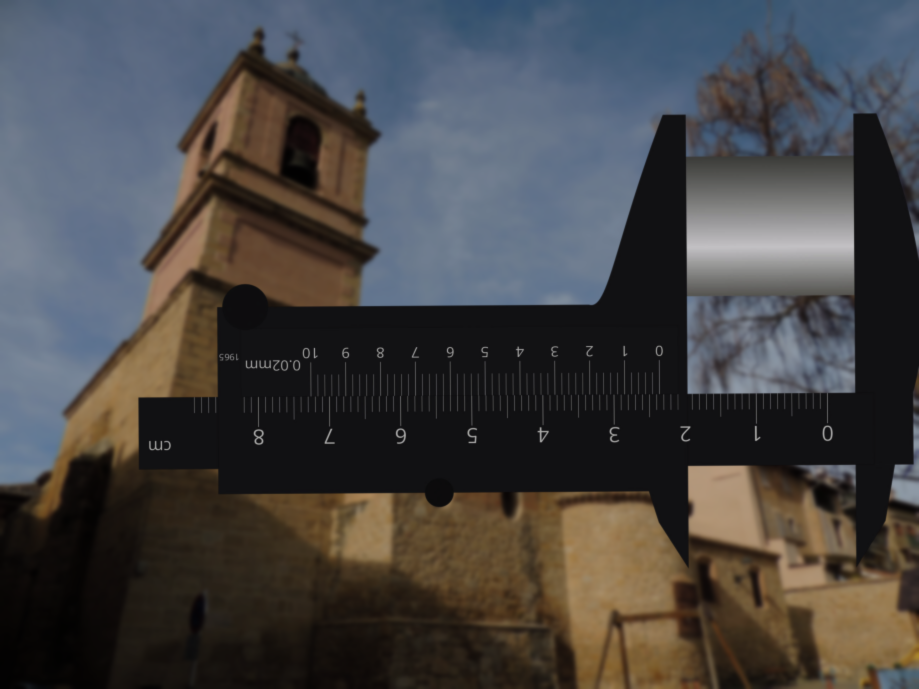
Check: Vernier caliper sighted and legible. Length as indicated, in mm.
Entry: 23.6 mm
